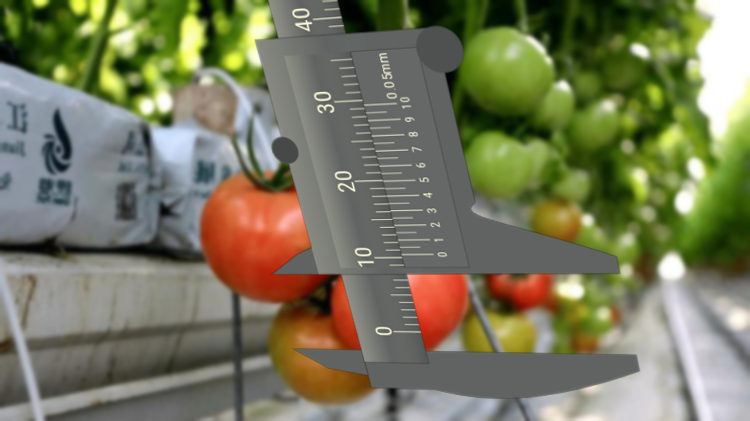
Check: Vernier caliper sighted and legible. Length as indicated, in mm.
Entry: 10.4 mm
